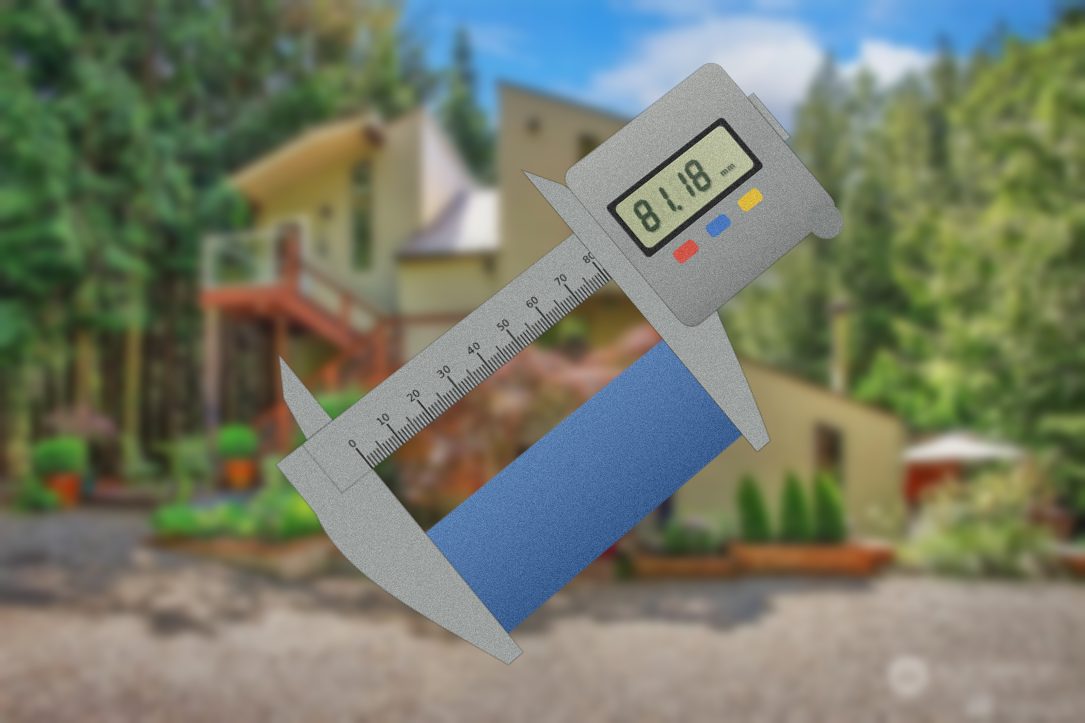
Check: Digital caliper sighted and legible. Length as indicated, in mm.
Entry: 81.18 mm
